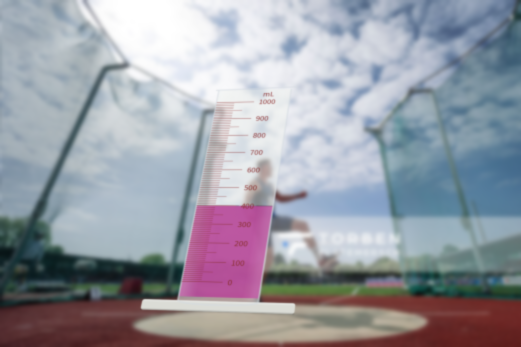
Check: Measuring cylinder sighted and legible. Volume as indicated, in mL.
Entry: 400 mL
